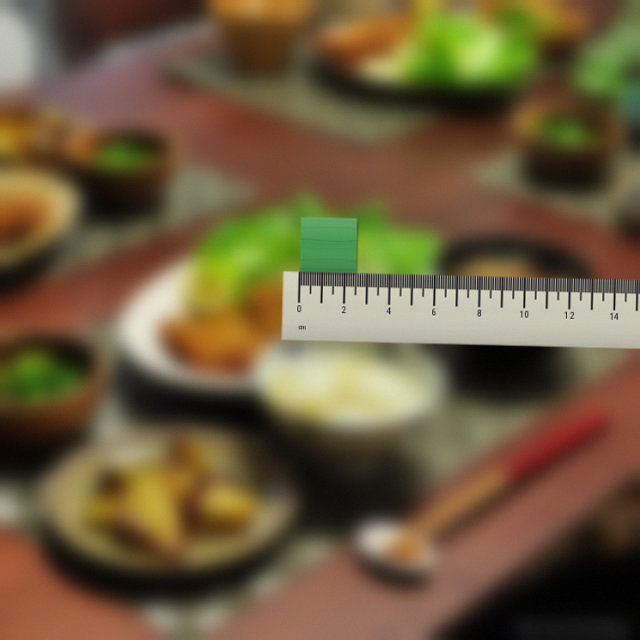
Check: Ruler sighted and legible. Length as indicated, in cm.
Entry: 2.5 cm
